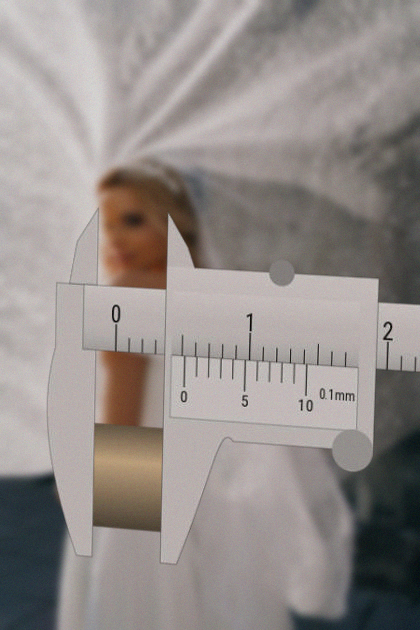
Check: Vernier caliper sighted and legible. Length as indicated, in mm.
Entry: 5.2 mm
